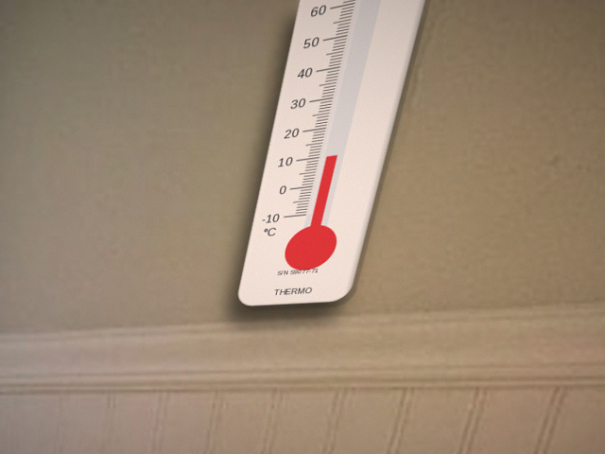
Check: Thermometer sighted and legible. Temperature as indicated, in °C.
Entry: 10 °C
